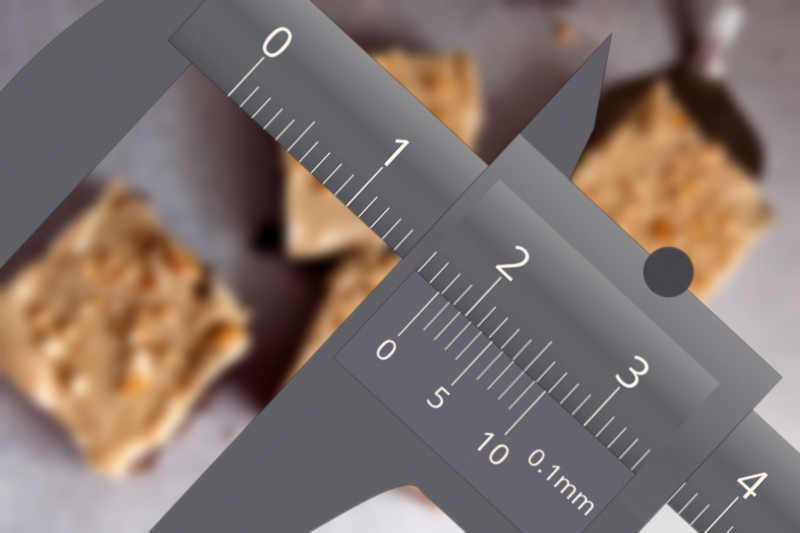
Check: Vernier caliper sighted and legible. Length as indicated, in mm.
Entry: 17.8 mm
